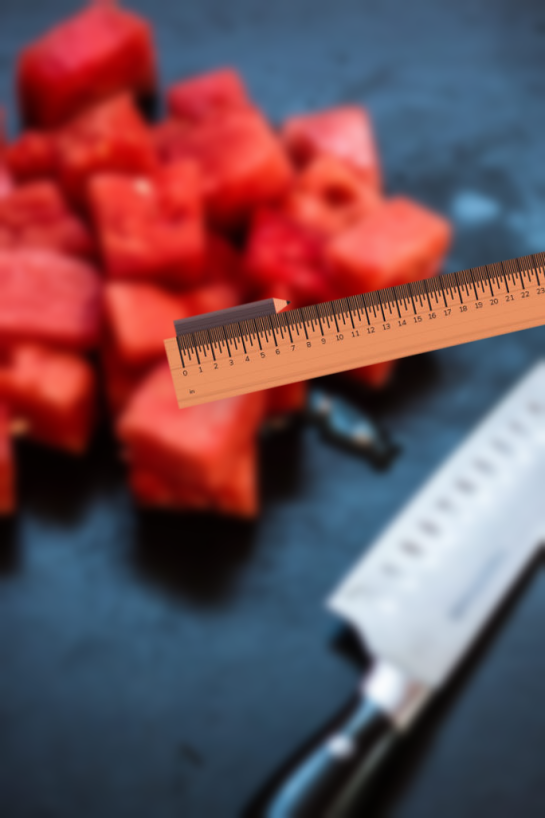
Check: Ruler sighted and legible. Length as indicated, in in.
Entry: 7.5 in
